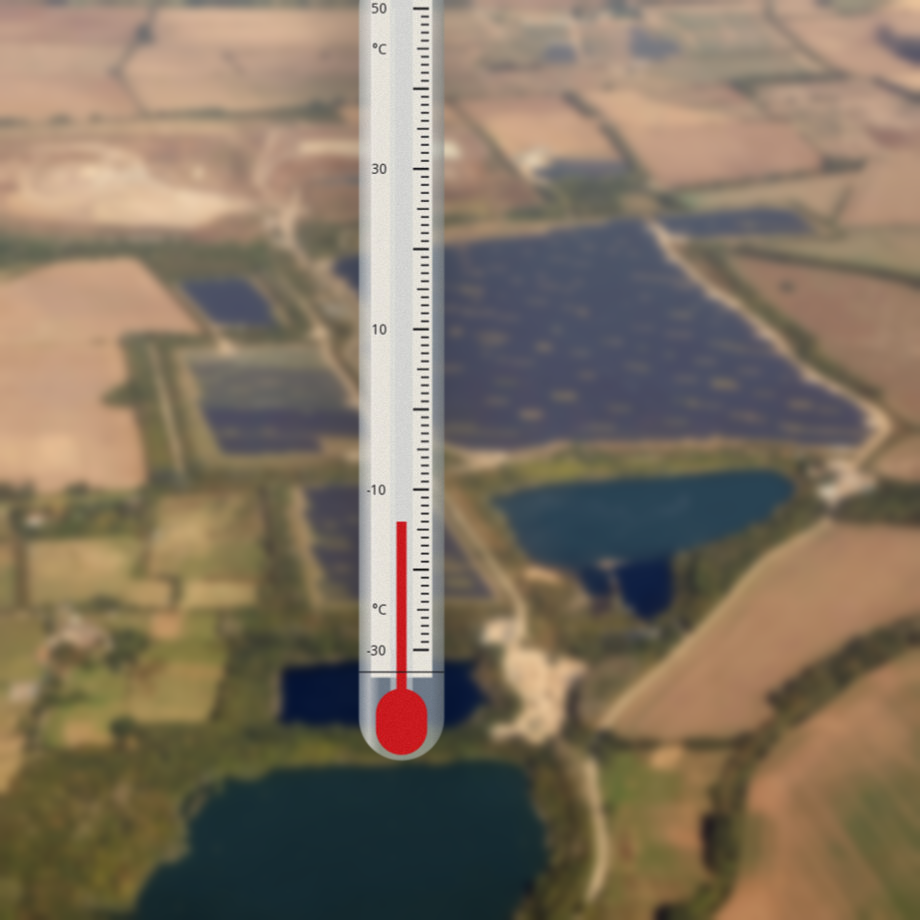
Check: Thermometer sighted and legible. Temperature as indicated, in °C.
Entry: -14 °C
